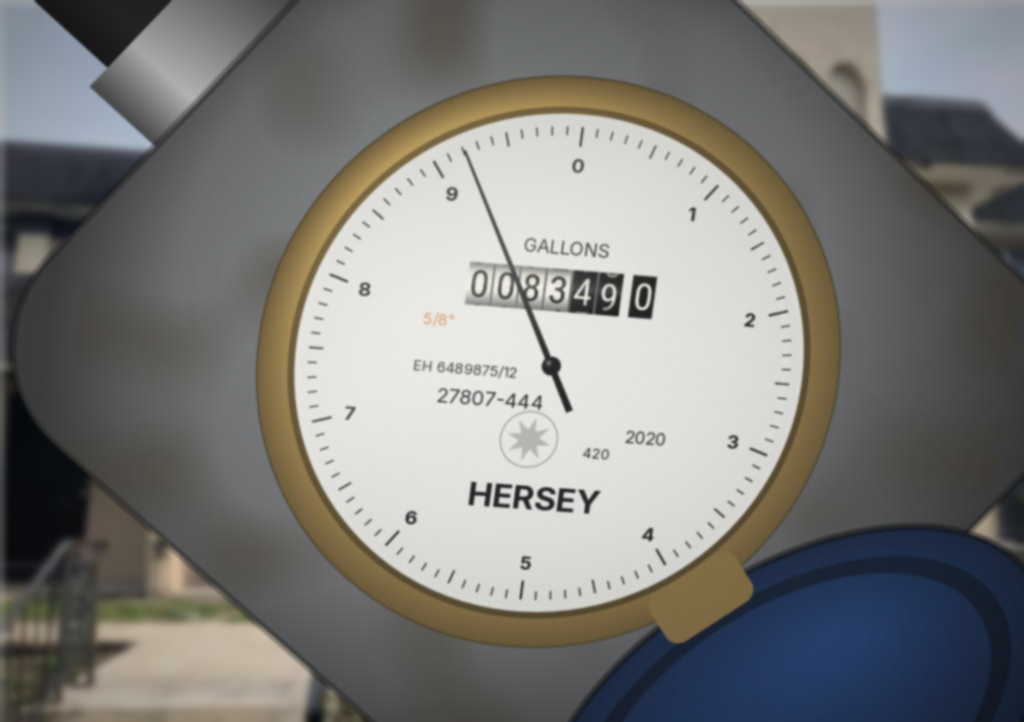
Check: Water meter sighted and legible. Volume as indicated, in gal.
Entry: 83489.2 gal
